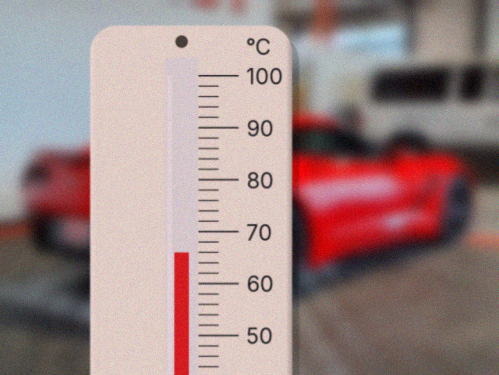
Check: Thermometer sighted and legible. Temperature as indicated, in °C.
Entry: 66 °C
